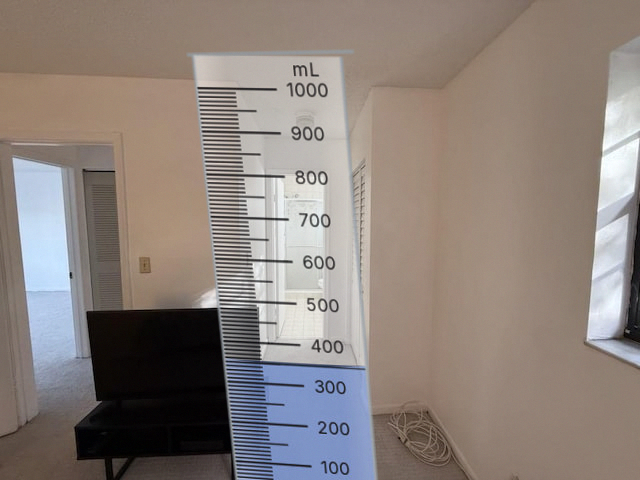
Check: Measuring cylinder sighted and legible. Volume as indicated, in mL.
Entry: 350 mL
